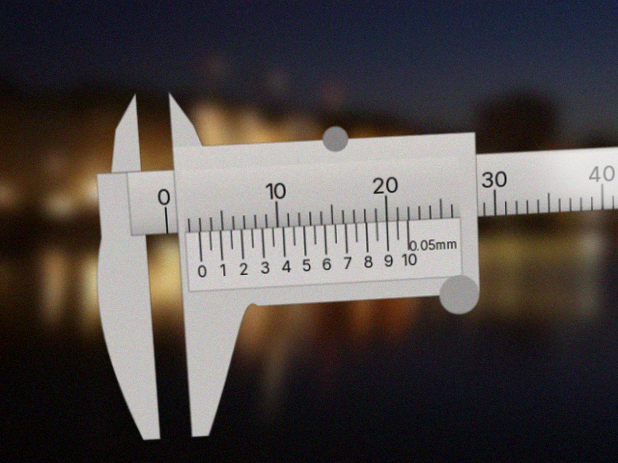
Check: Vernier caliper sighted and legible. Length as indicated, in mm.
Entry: 2.9 mm
